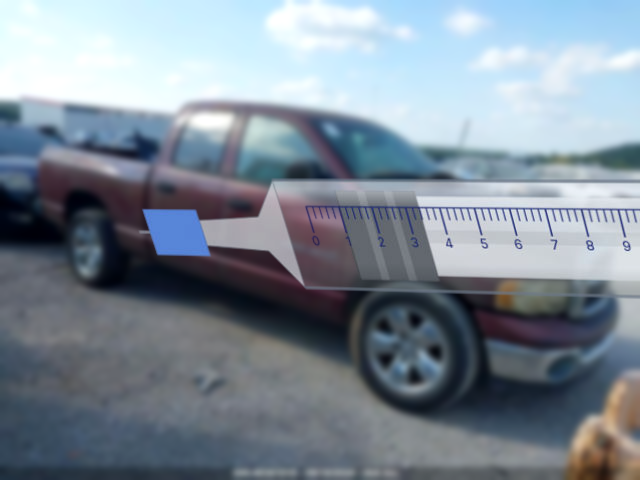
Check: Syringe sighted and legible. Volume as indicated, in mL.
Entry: 1 mL
